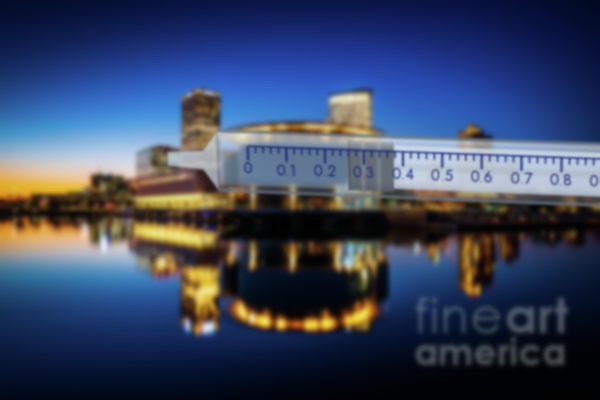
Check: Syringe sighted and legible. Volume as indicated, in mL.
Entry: 0.26 mL
